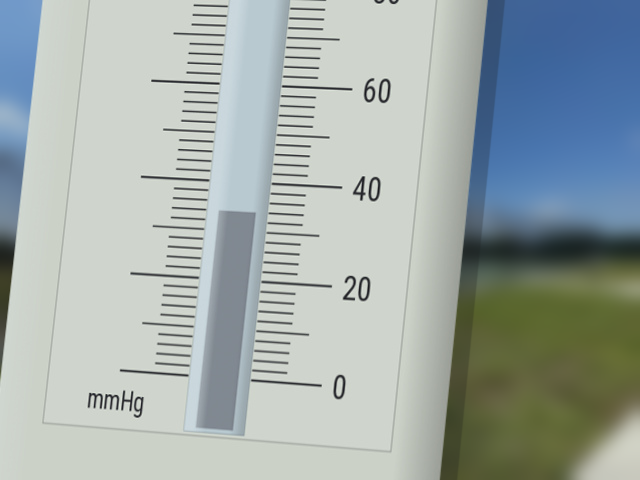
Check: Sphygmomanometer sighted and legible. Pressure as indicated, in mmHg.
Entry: 34 mmHg
